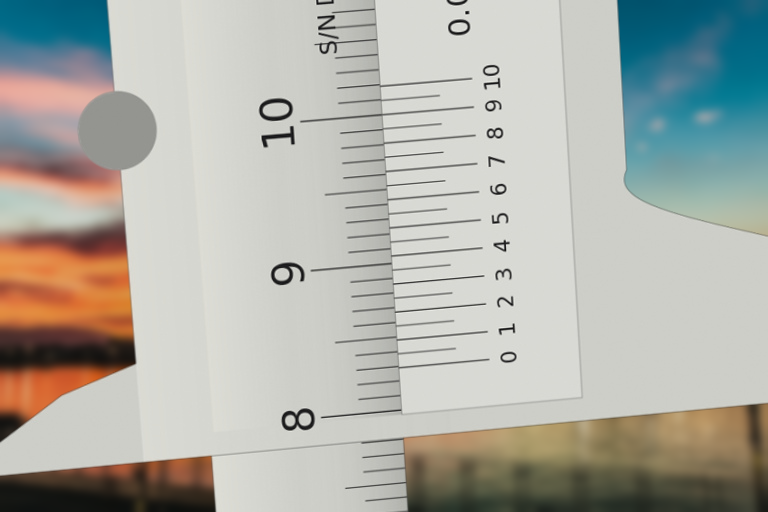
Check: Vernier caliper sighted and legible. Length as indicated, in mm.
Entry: 82.9 mm
